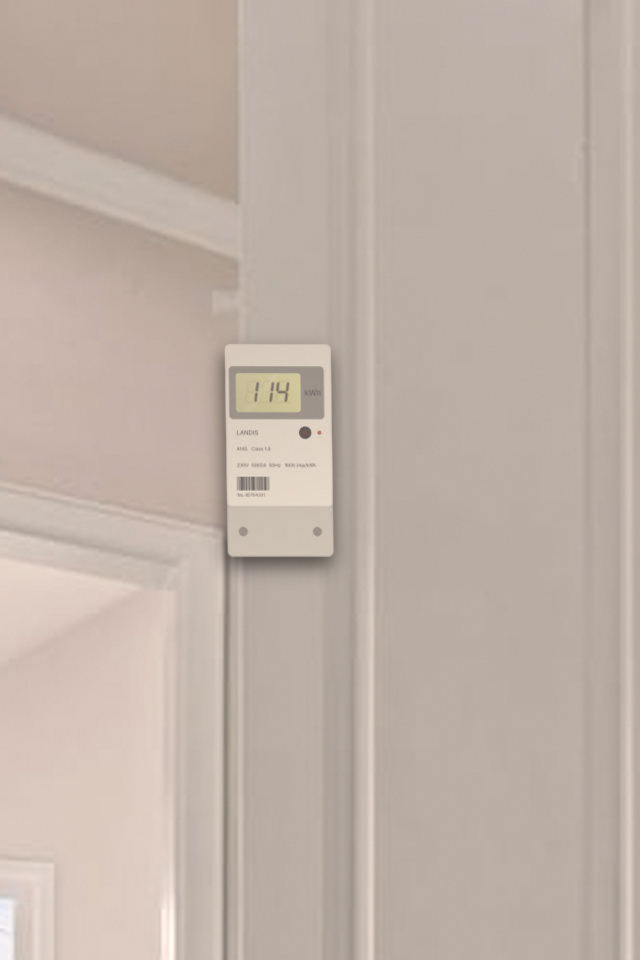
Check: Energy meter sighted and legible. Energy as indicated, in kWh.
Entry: 114 kWh
